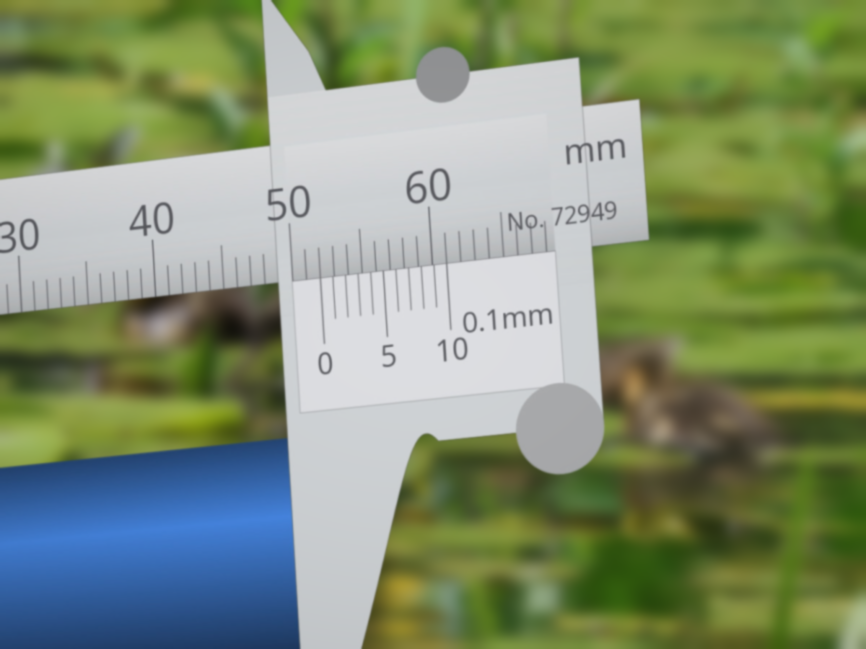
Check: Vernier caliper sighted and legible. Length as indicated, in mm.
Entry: 52.0 mm
